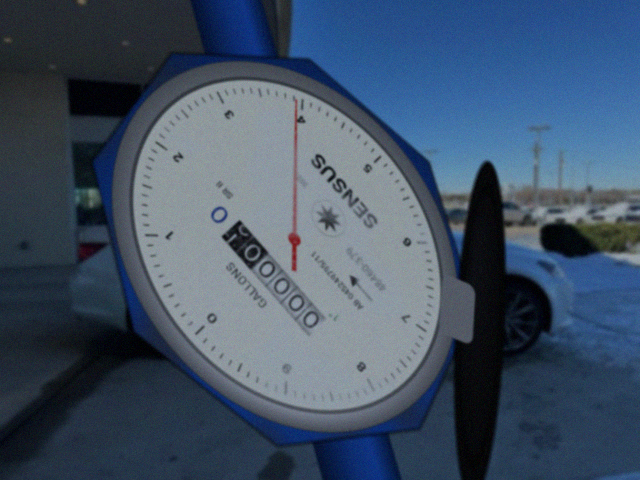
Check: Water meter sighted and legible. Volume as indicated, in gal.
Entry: 13.9 gal
